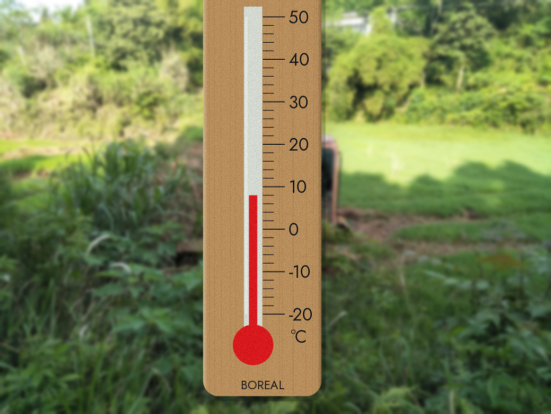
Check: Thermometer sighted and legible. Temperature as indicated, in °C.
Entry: 8 °C
